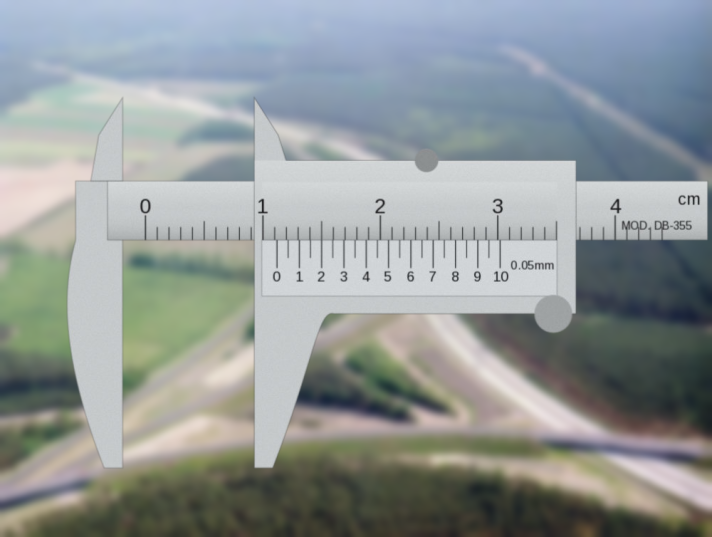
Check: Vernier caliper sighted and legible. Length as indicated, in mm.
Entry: 11.2 mm
